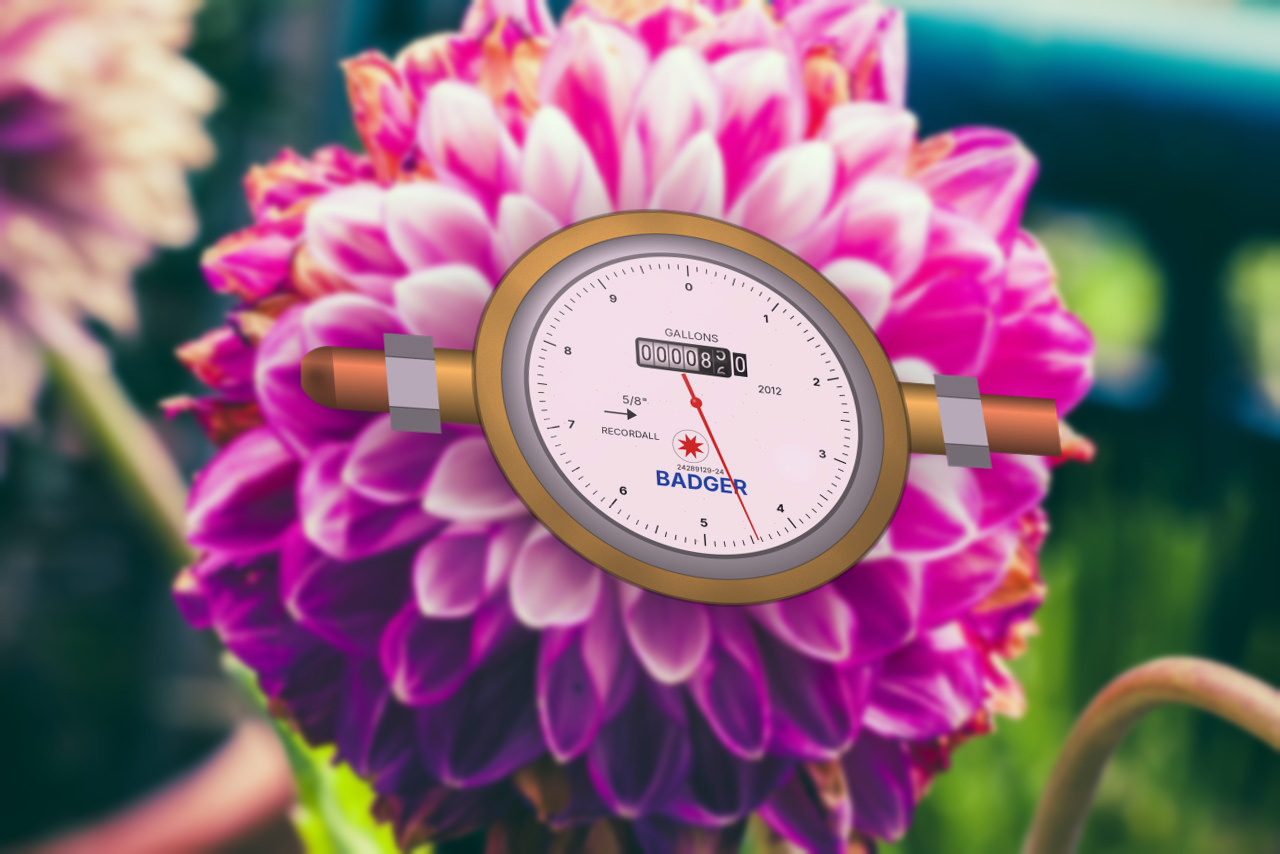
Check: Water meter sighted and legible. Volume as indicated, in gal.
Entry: 854.4 gal
